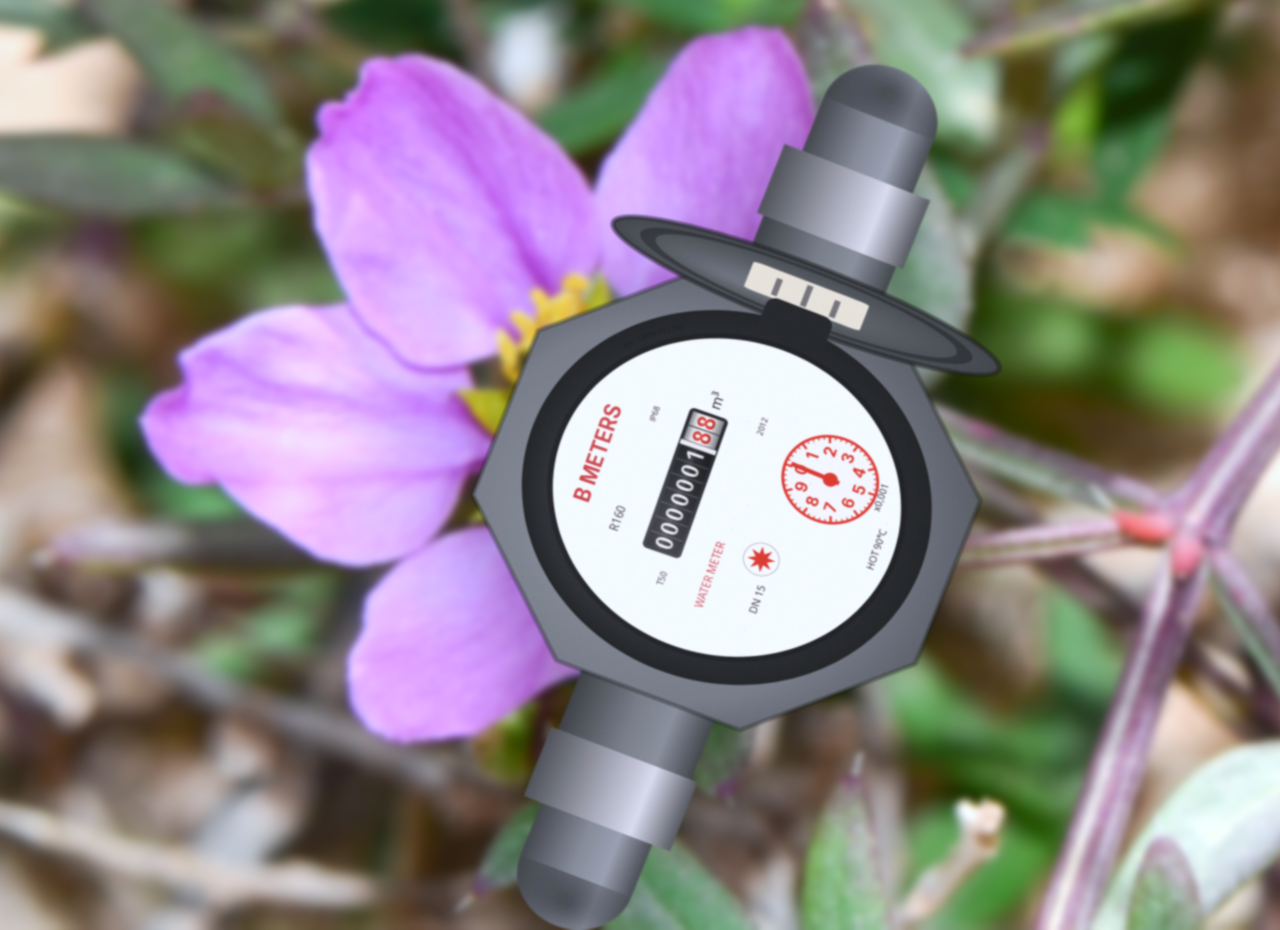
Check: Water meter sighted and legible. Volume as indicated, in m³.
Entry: 1.880 m³
